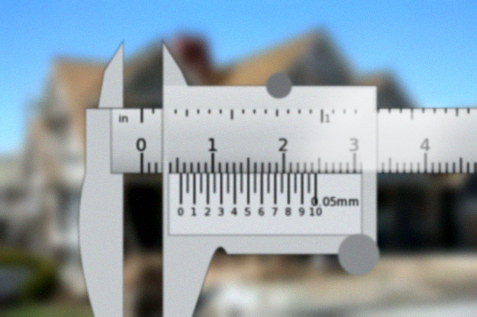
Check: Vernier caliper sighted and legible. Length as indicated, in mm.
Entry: 5.5 mm
